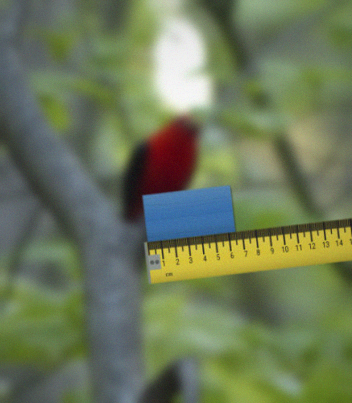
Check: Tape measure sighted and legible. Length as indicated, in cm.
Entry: 6.5 cm
